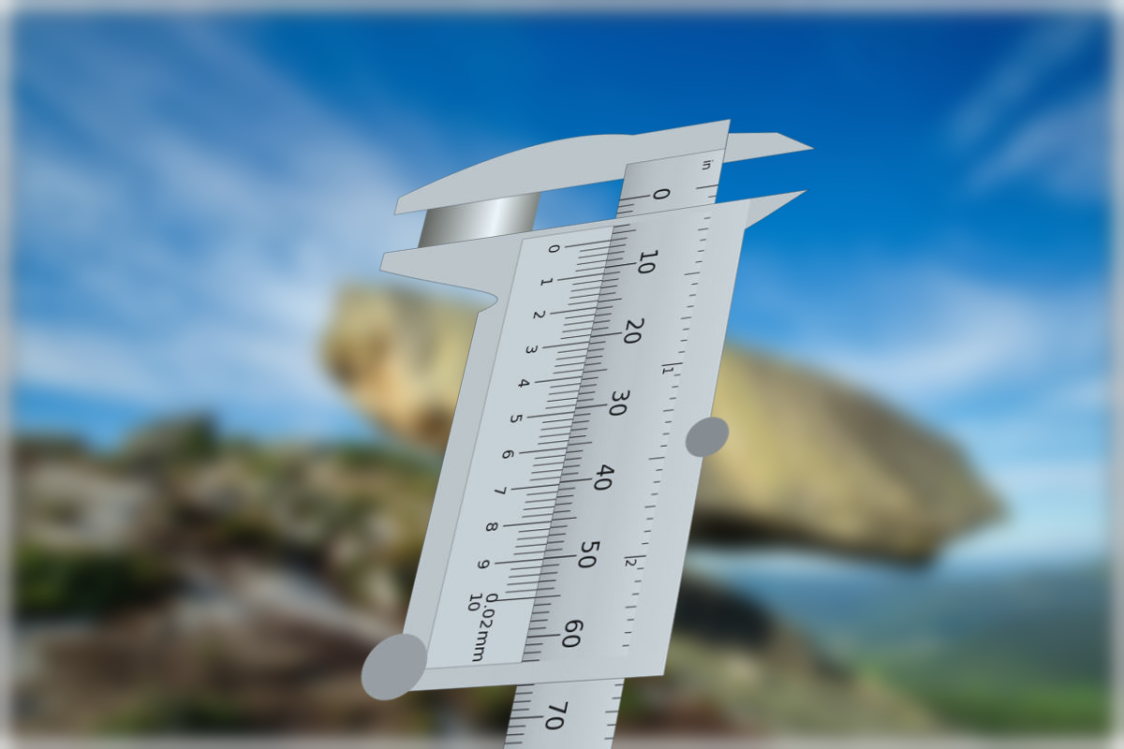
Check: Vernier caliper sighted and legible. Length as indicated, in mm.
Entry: 6.0 mm
